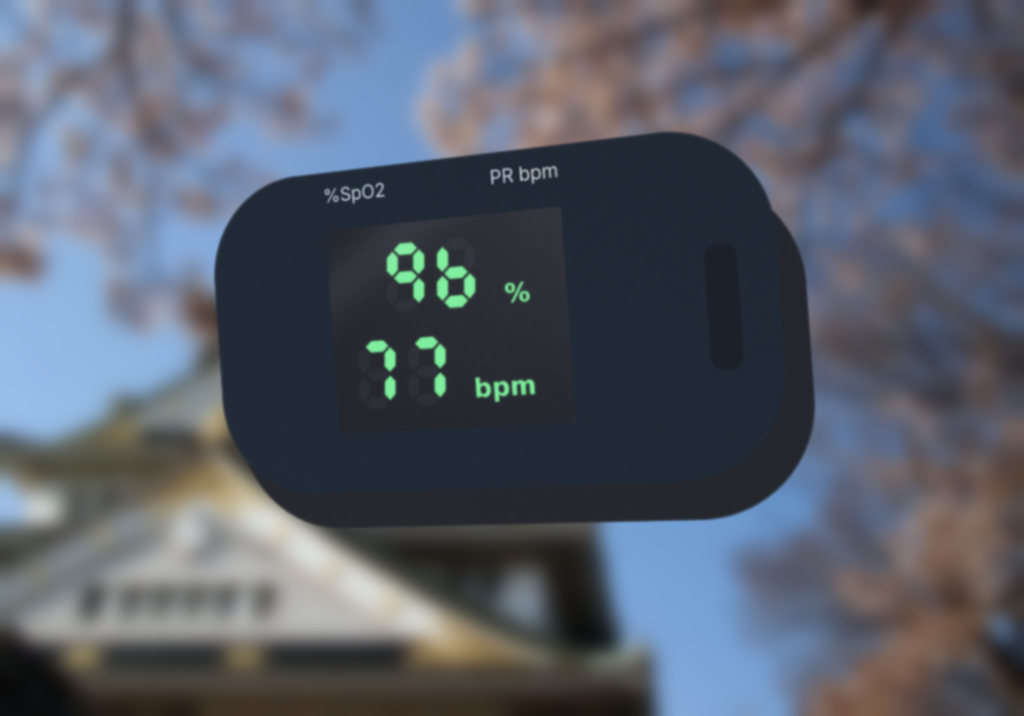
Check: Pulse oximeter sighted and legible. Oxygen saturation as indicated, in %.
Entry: 96 %
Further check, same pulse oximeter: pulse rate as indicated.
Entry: 77 bpm
